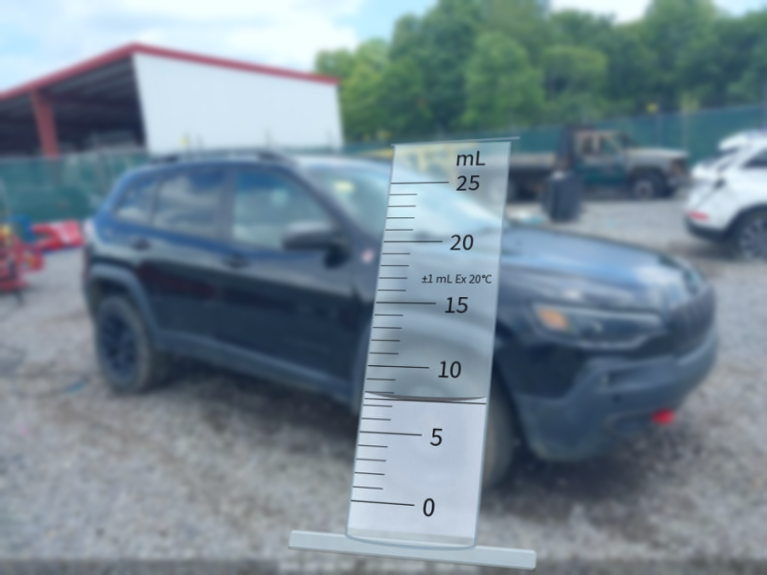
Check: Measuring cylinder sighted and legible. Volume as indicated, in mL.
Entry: 7.5 mL
